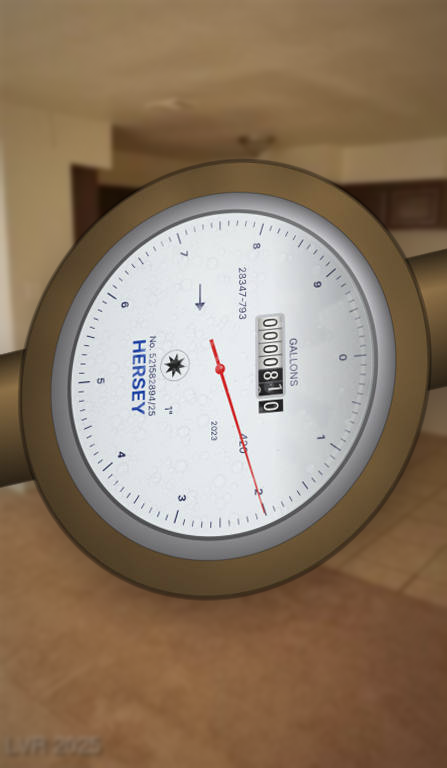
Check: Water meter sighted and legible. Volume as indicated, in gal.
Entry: 812.0 gal
